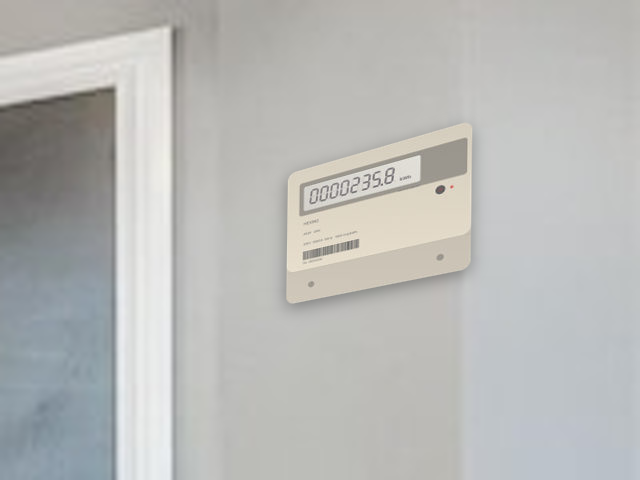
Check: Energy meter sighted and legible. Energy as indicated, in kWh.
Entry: 235.8 kWh
